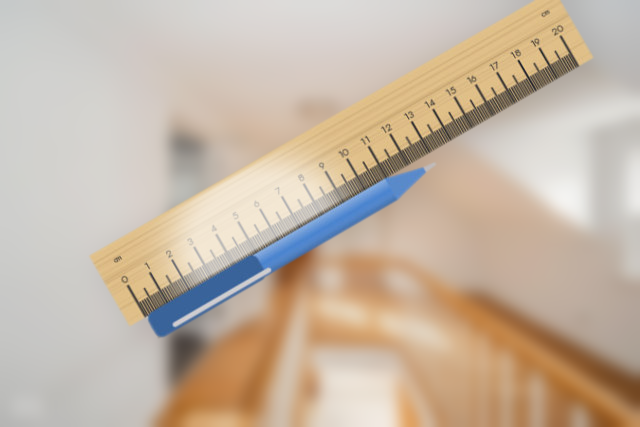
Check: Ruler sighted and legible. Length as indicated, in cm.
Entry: 13 cm
